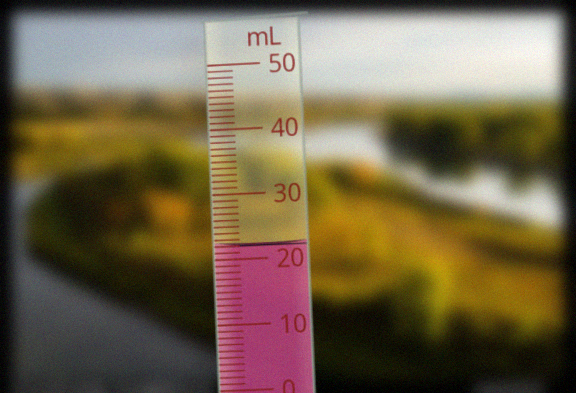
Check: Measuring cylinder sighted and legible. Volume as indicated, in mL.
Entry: 22 mL
